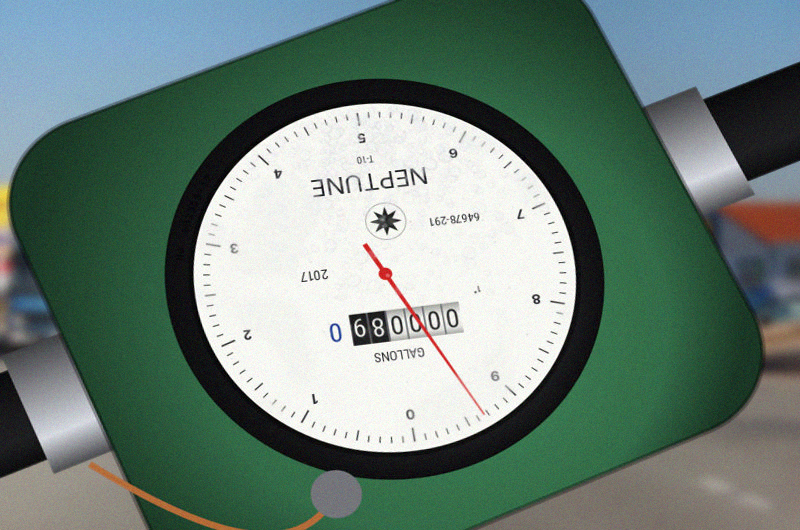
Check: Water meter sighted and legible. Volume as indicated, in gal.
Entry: 889.3 gal
